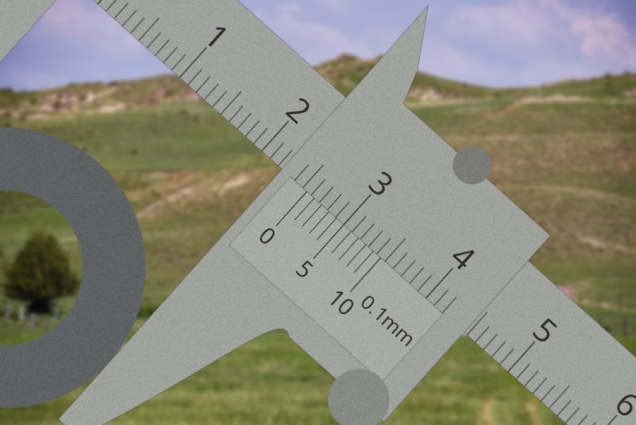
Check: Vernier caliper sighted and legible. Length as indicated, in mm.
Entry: 25.5 mm
